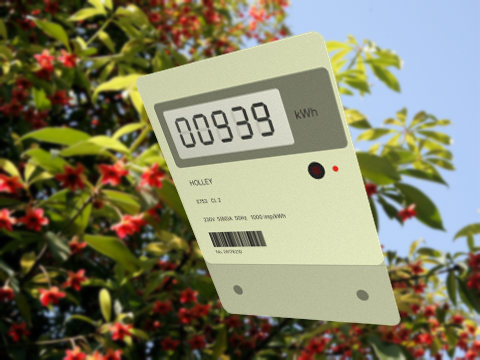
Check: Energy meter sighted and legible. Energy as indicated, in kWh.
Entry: 939 kWh
